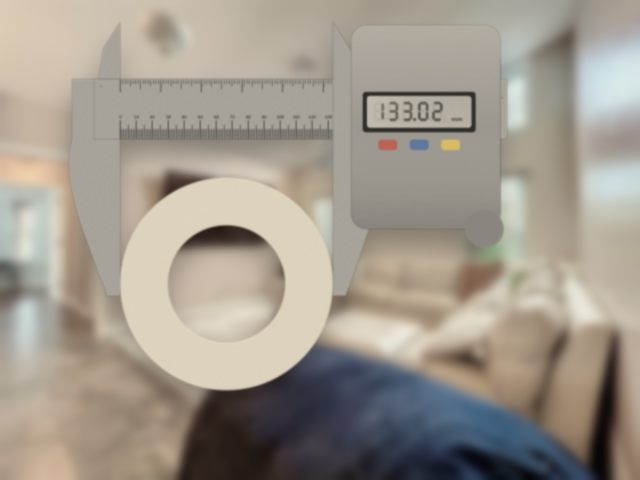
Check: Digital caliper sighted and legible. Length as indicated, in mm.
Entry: 133.02 mm
